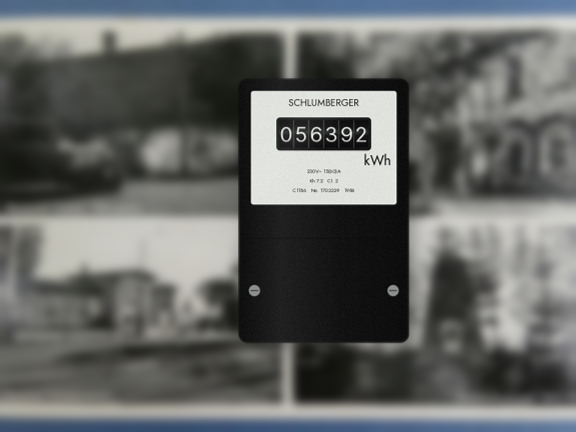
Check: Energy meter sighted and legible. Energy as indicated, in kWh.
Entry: 56392 kWh
